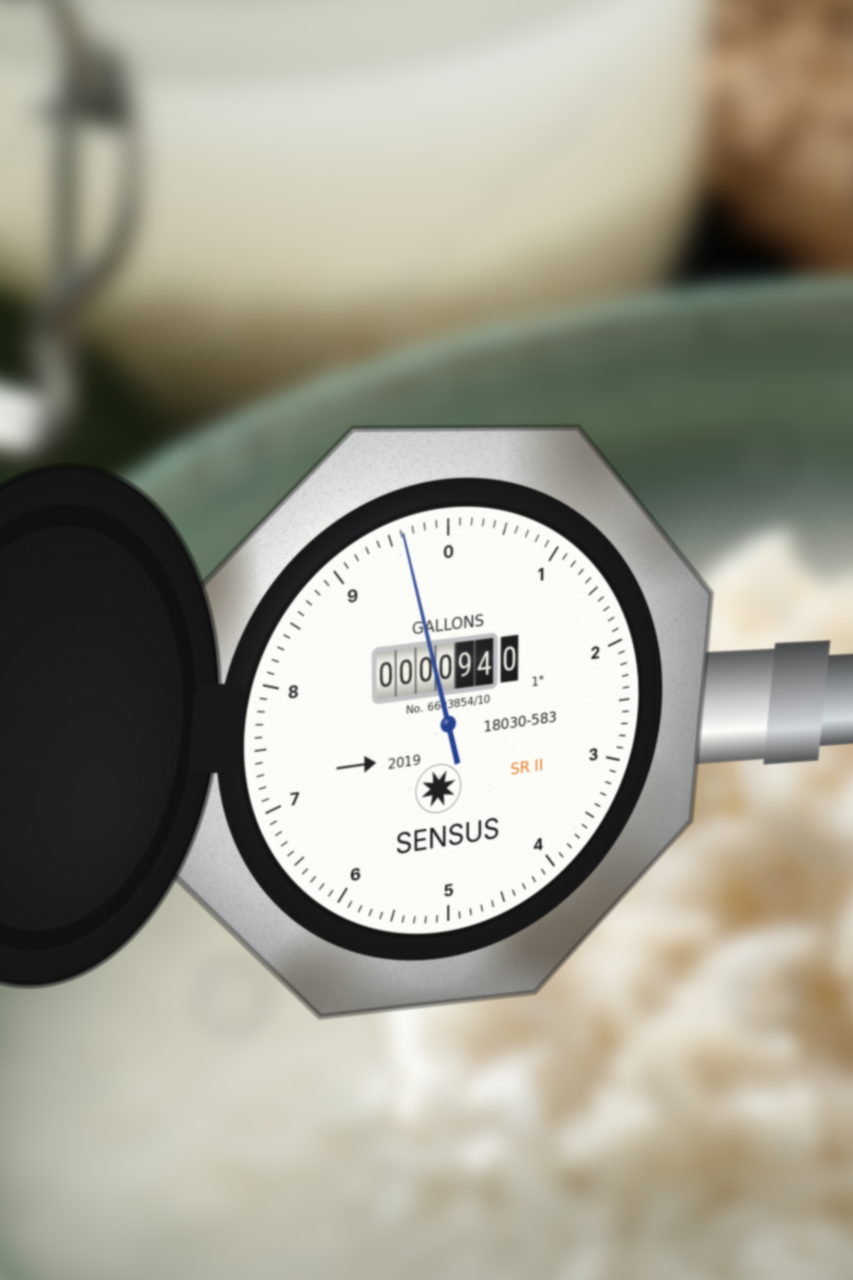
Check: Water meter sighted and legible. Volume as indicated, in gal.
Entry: 939.6 gal
